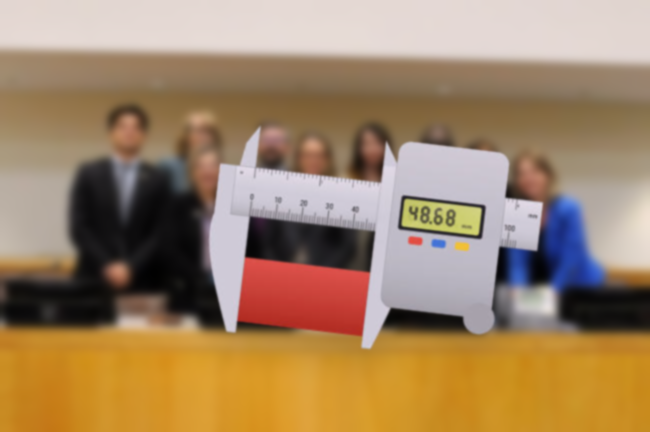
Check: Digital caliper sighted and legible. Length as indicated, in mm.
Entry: 48.68 mm
